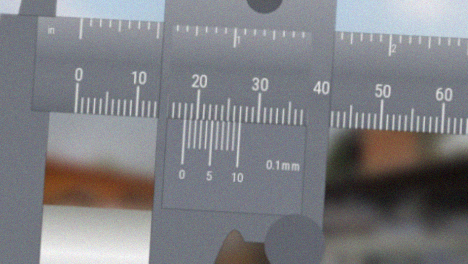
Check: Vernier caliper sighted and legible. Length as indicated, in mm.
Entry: 18.0 mm
